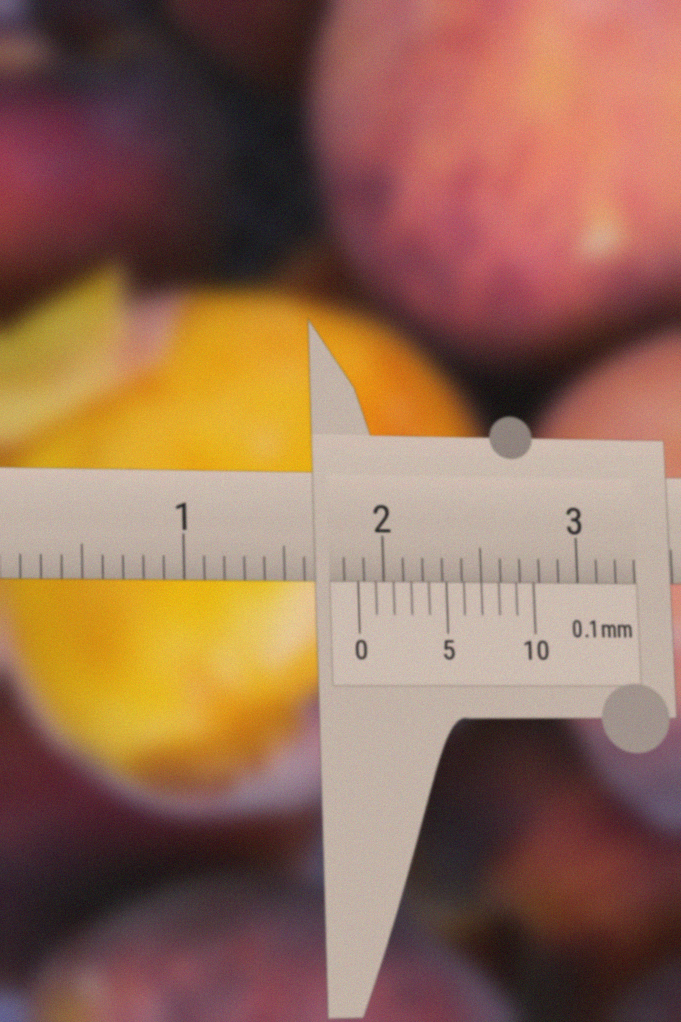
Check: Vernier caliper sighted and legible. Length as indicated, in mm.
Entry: 18.7 mm
